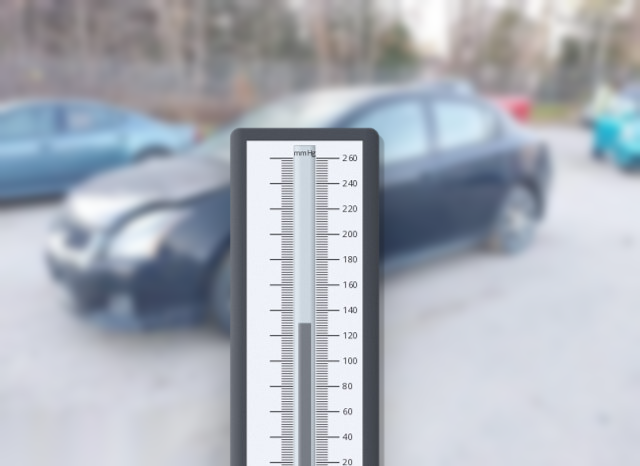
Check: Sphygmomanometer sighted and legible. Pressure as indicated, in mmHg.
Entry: 130 mmHg
